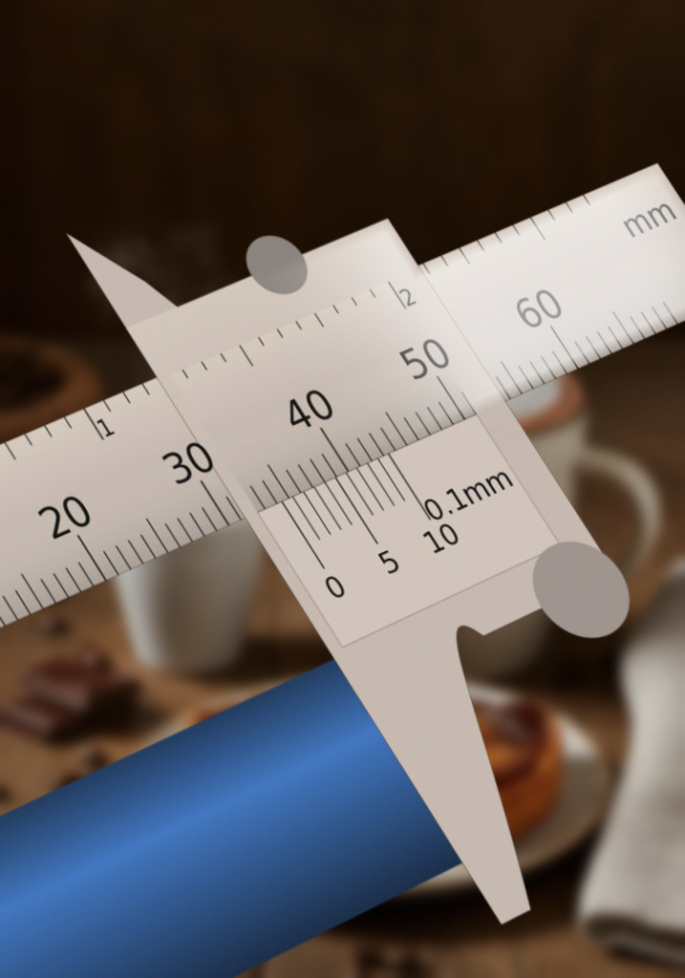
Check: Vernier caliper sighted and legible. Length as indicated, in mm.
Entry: 34.4 mm
